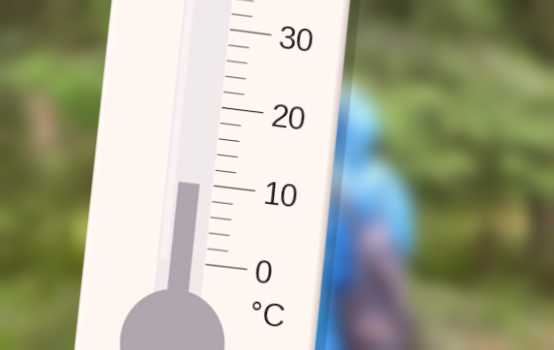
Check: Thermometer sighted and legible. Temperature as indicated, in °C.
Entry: 10 °C
